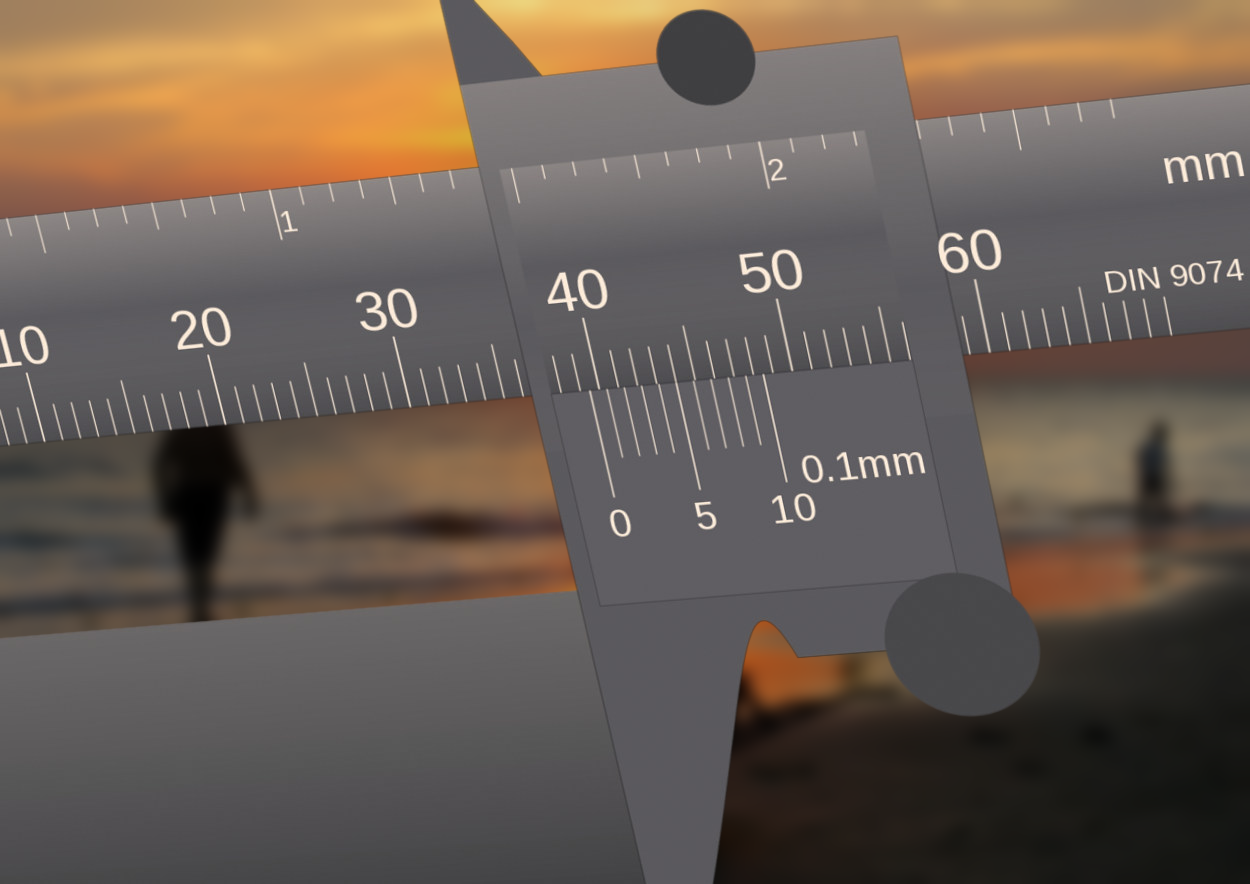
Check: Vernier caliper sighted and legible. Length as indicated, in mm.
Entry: 39.5 mm
